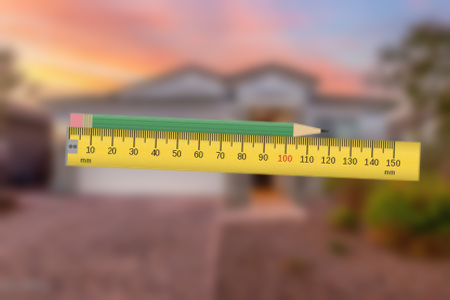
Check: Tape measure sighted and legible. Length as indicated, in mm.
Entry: 120 mm
